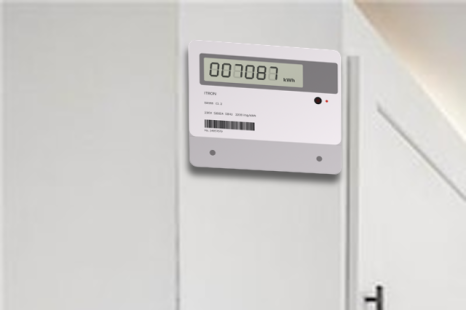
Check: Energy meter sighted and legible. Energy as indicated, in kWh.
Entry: 7087 kWh
